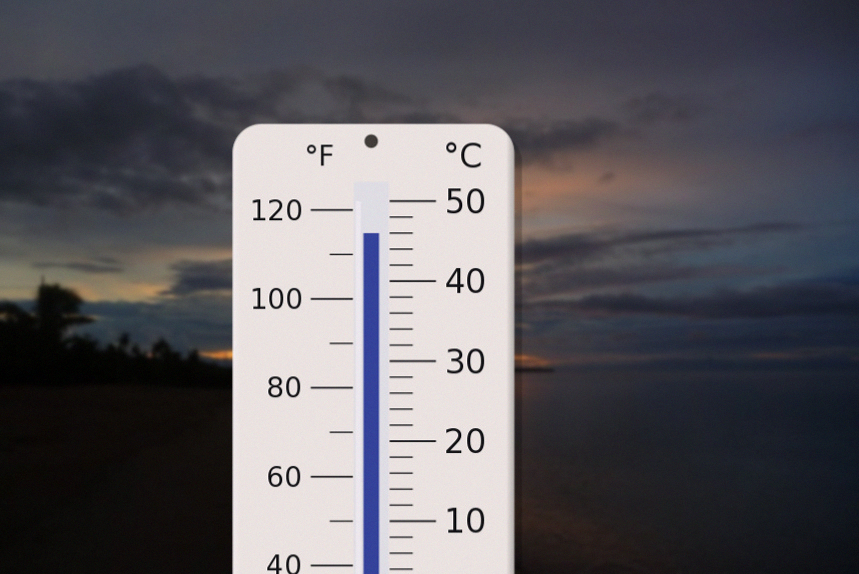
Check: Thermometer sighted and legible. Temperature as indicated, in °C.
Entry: 46 °C
